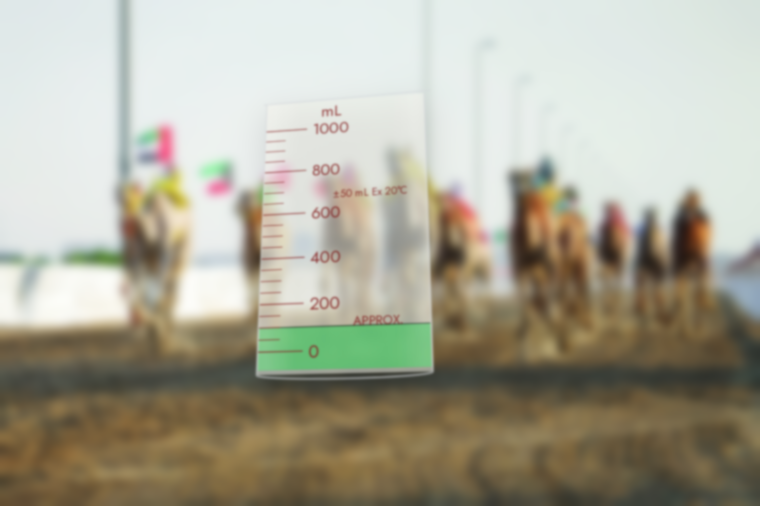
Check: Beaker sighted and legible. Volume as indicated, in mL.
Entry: 100 mL
